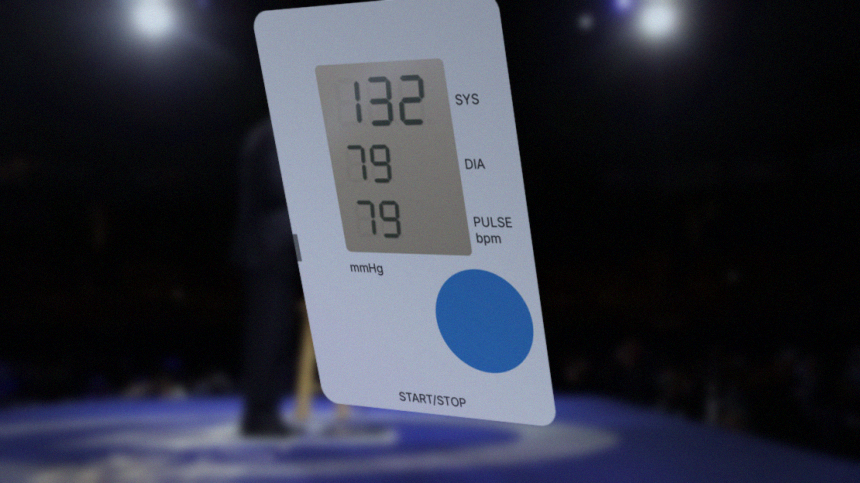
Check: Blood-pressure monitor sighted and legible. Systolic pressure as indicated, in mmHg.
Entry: 132 mmHg
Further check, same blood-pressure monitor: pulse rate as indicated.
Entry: 79 bpm
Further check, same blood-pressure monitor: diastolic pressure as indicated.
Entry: 79 mmHg
